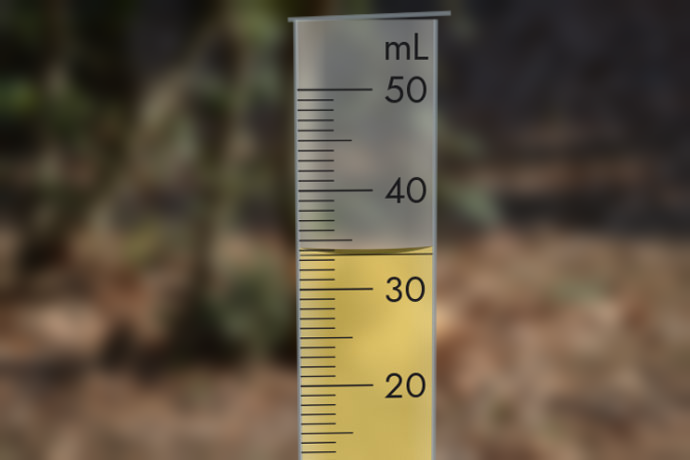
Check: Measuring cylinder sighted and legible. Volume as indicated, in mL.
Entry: 33.5 mL
